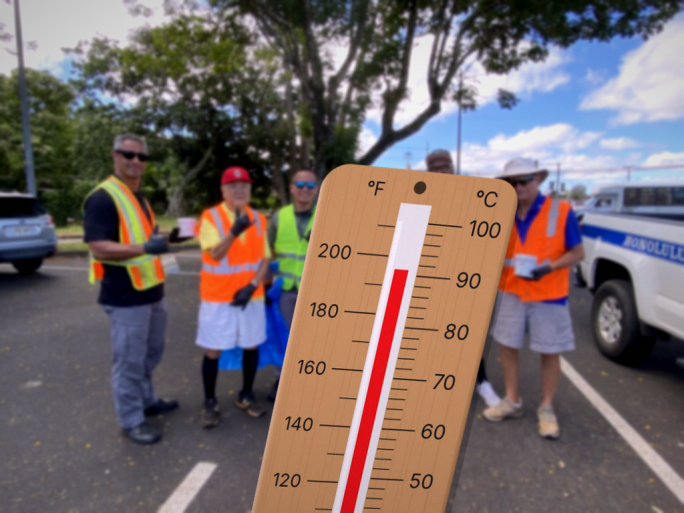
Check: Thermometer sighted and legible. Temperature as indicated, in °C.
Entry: 91 °C
